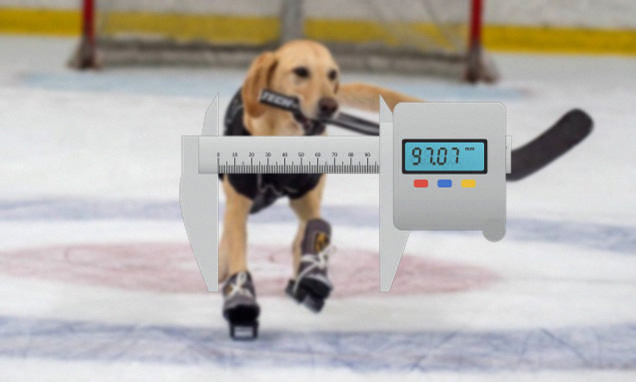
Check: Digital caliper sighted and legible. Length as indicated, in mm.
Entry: 97.07 mm
